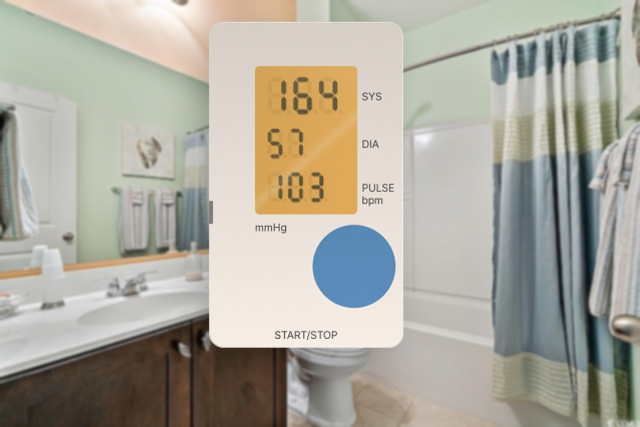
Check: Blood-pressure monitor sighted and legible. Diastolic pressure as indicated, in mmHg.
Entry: 57 mmHg
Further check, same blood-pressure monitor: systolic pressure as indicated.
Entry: 164 mmHg
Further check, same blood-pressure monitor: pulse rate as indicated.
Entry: 103 bpm
